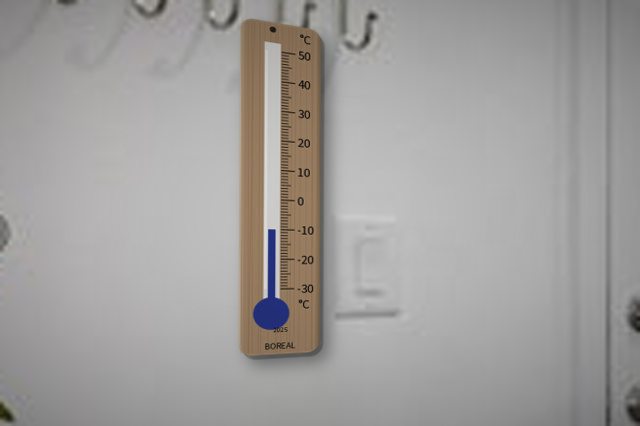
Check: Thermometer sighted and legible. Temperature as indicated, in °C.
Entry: -10 °C
